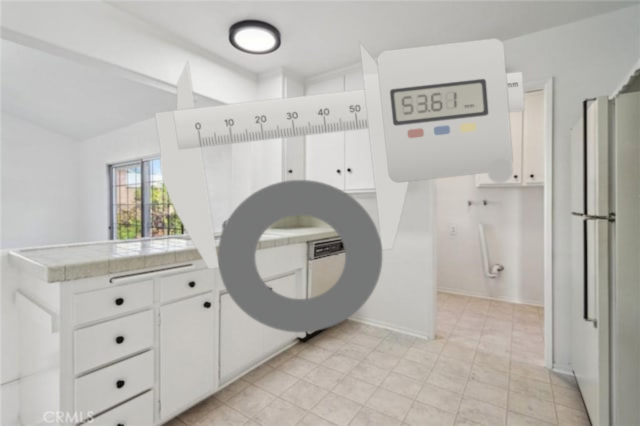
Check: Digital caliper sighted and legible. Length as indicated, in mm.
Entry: 53.61 mm
